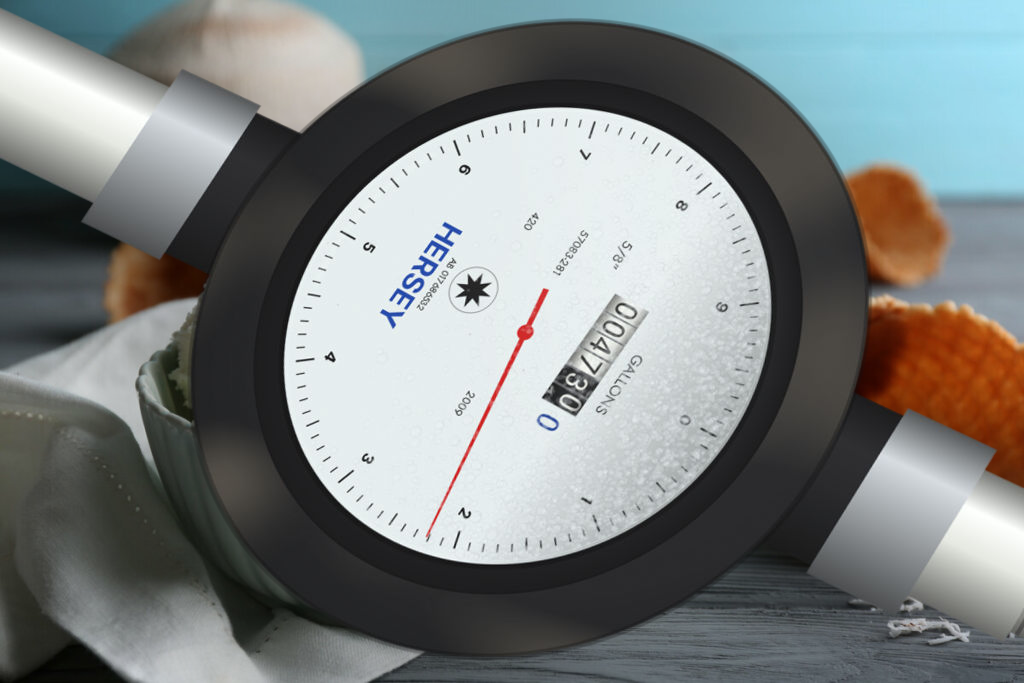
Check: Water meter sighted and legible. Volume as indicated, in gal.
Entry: 47302.2 gal
